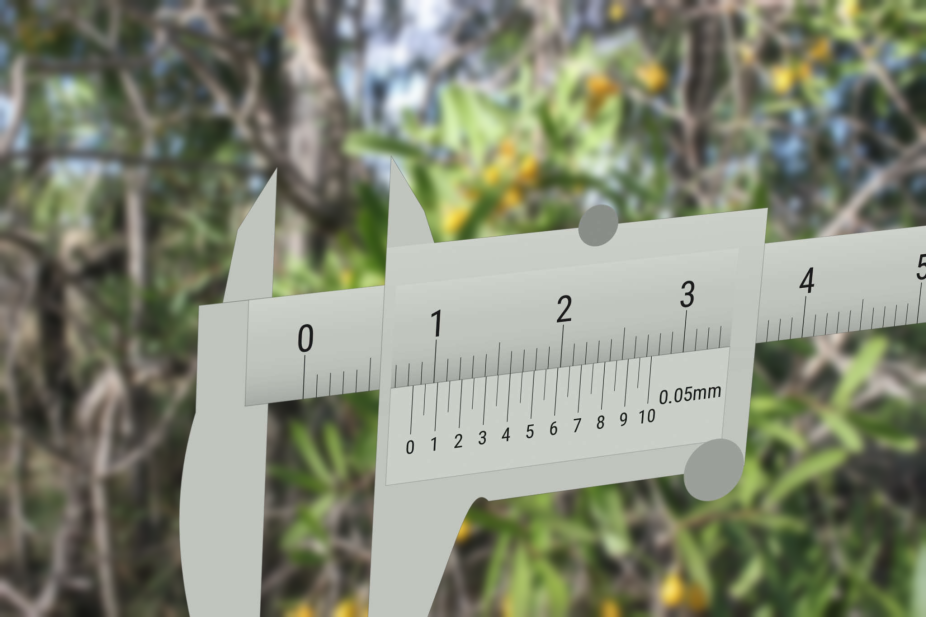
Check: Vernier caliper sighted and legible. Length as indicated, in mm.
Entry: 8.4 mm
